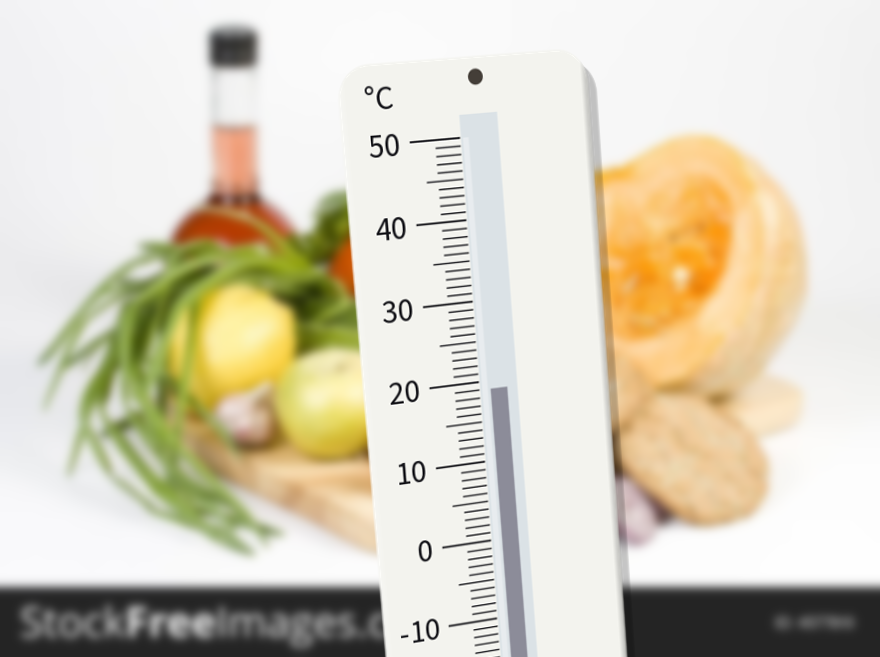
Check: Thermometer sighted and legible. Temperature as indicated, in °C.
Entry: 19 °C
